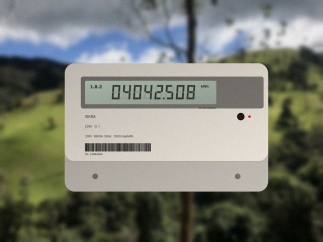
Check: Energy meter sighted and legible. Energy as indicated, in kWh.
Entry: 4042.508 kWh
